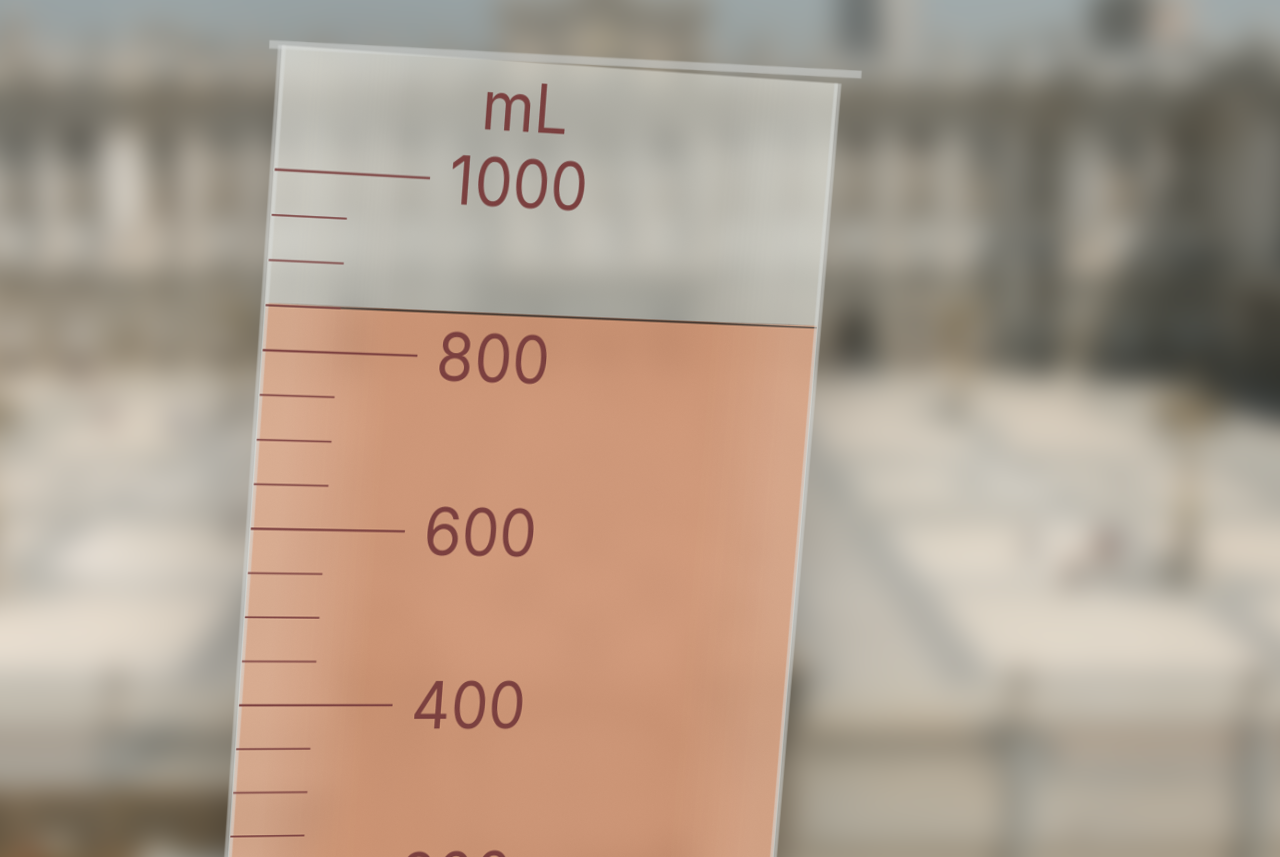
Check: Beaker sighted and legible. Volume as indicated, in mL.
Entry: 850 mL
